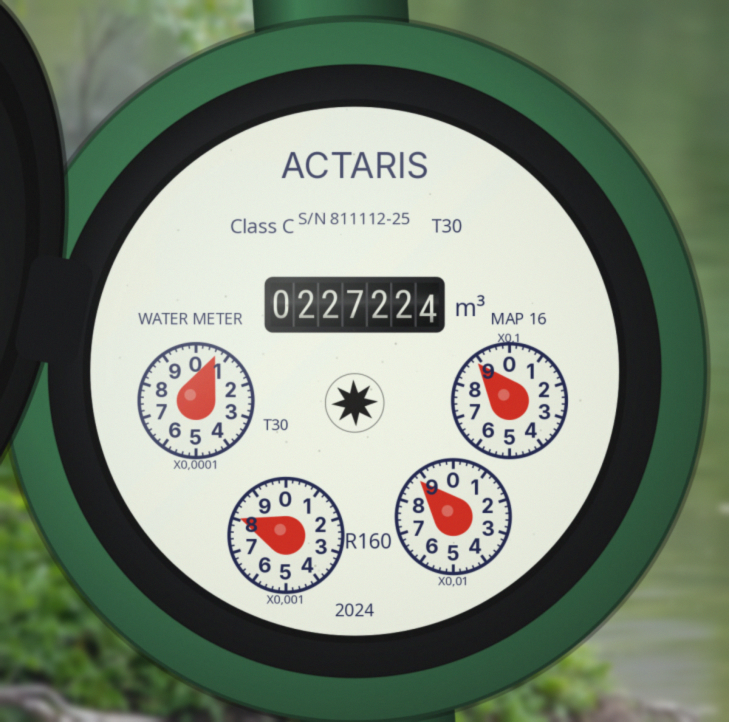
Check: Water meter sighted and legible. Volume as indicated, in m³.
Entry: 227223.8880 m³
